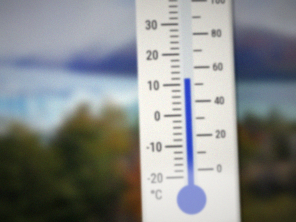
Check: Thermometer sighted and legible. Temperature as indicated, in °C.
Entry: 12 °C
